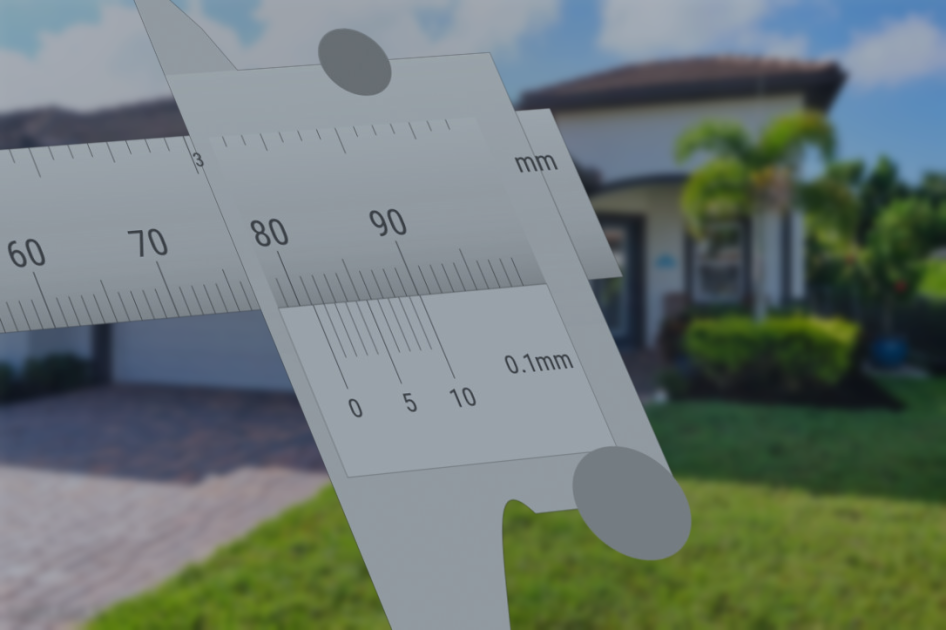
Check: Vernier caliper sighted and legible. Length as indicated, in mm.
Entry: 81.1 mm
